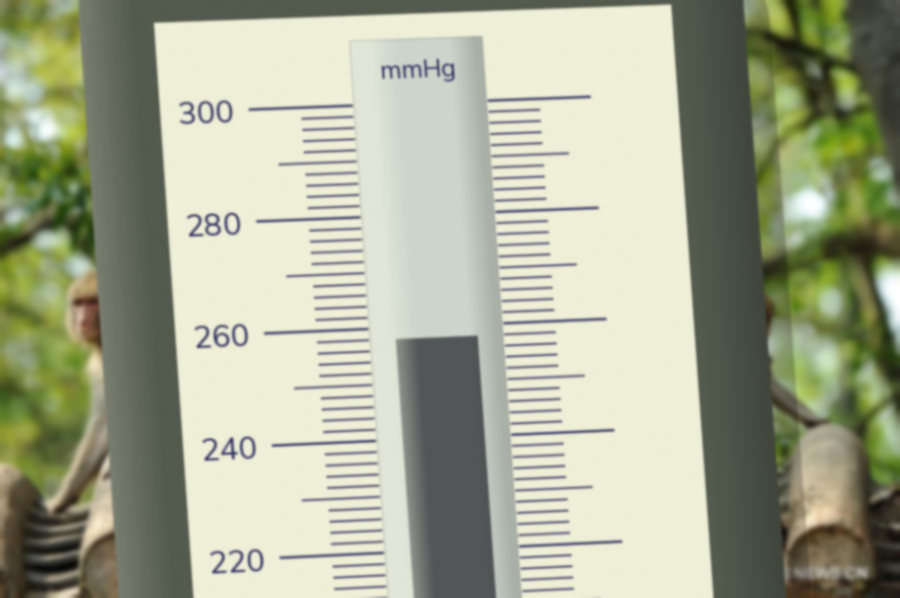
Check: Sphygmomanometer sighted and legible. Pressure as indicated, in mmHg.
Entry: 258 mmHg
